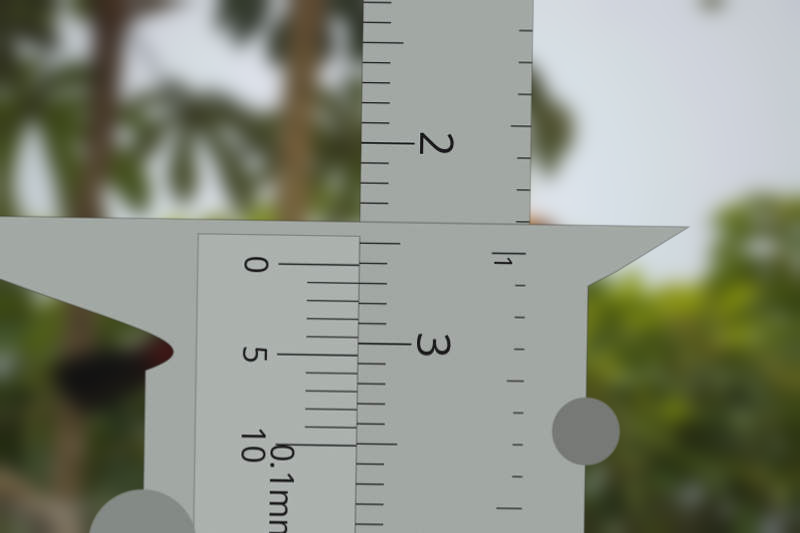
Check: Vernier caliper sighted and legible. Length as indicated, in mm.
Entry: 26.1 mm
